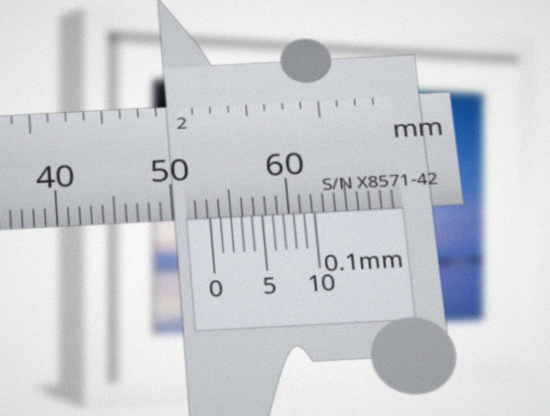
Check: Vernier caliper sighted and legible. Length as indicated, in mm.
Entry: 53.2 mm
